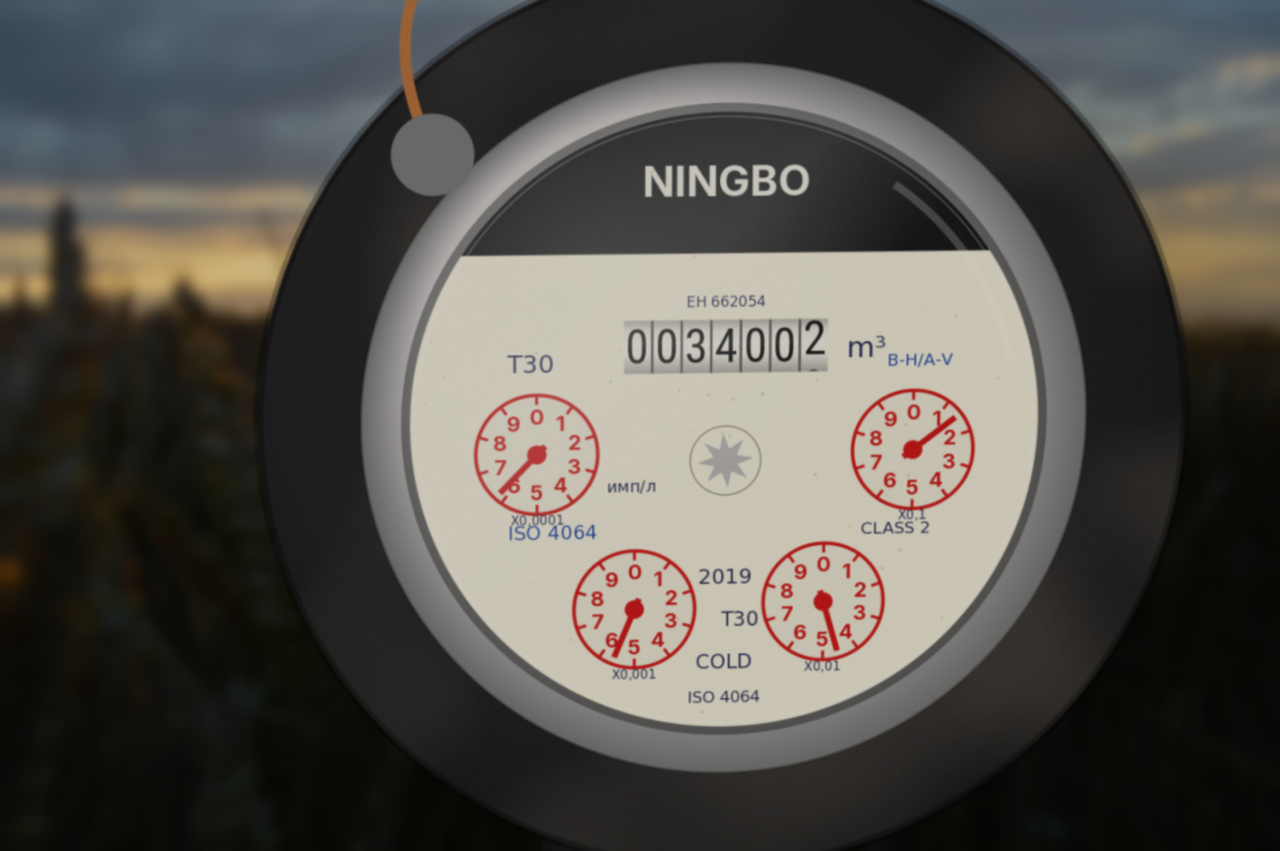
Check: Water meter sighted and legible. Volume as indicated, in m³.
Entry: 34002.1456 m³
